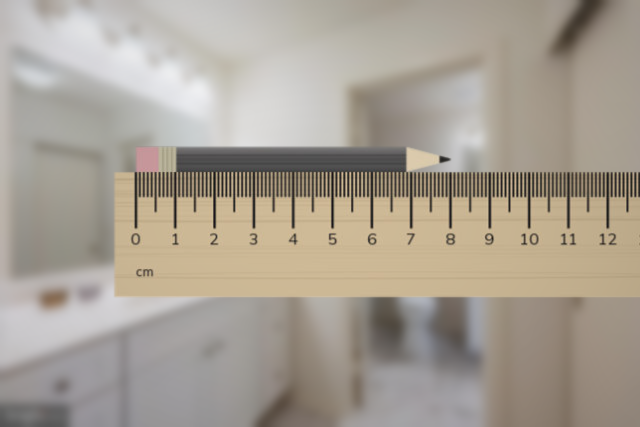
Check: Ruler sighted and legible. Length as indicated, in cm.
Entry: 8 cm
